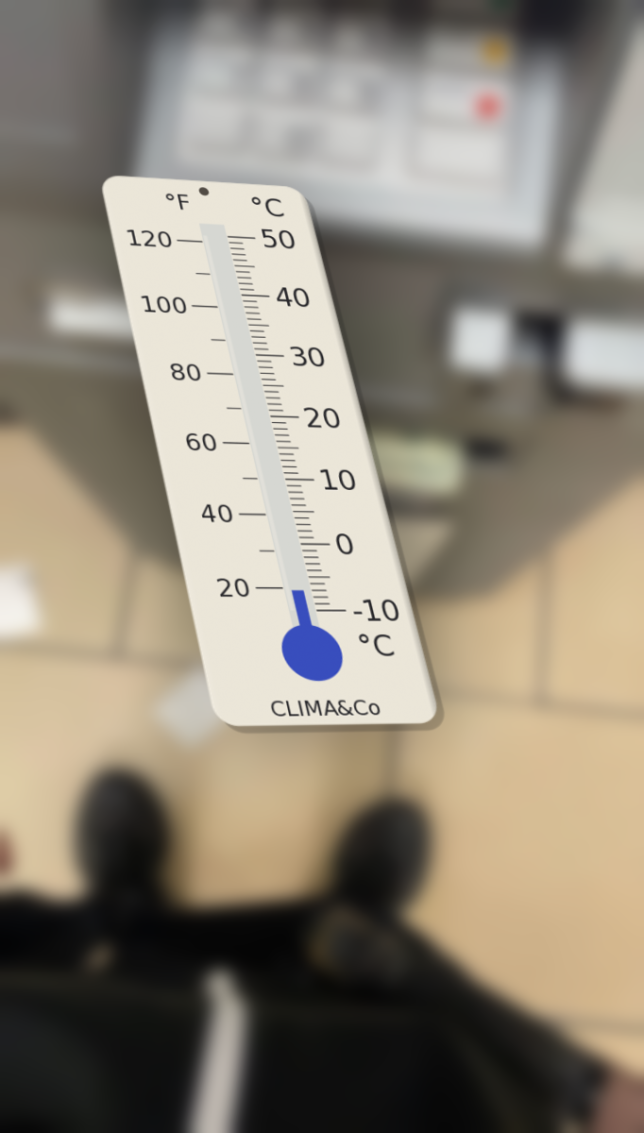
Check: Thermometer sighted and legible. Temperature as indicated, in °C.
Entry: -7 °C
